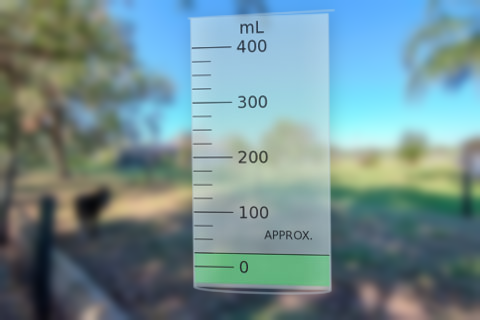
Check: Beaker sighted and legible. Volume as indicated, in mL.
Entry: 25 mL
